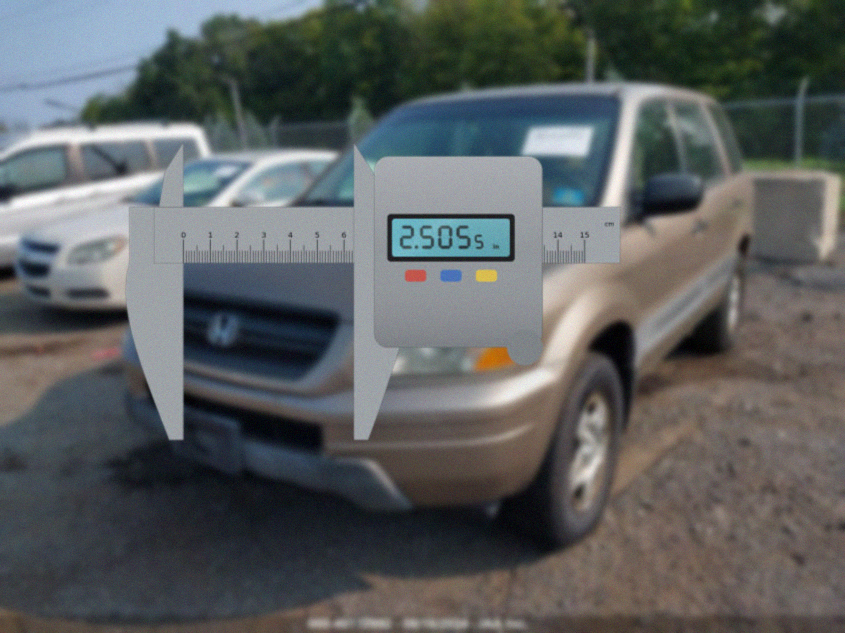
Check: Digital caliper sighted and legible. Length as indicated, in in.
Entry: 2.5055 in
